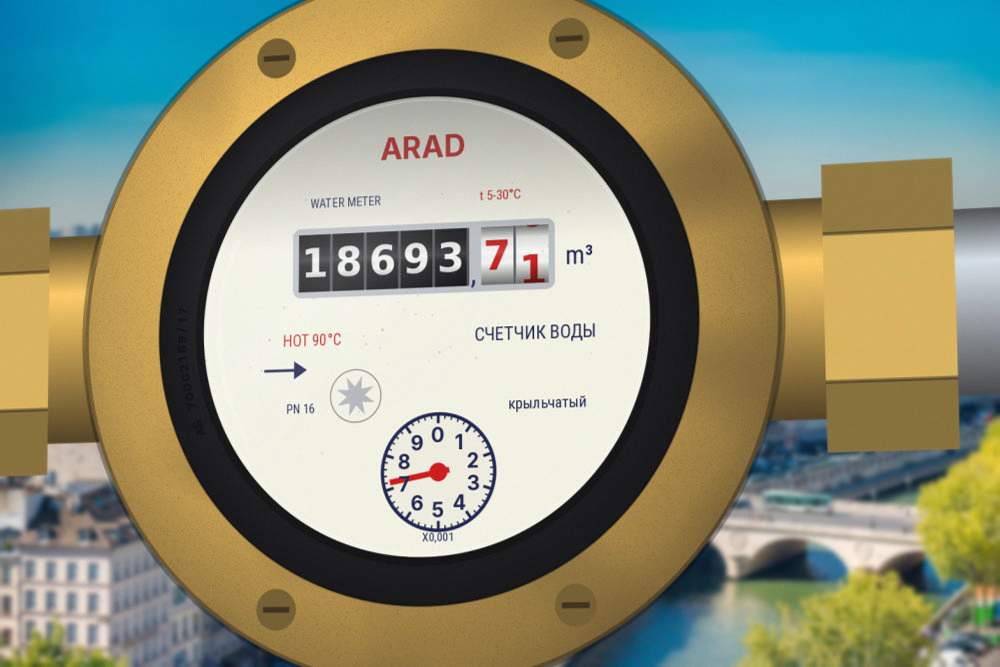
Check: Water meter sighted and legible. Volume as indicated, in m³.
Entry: 18693.707 m³
